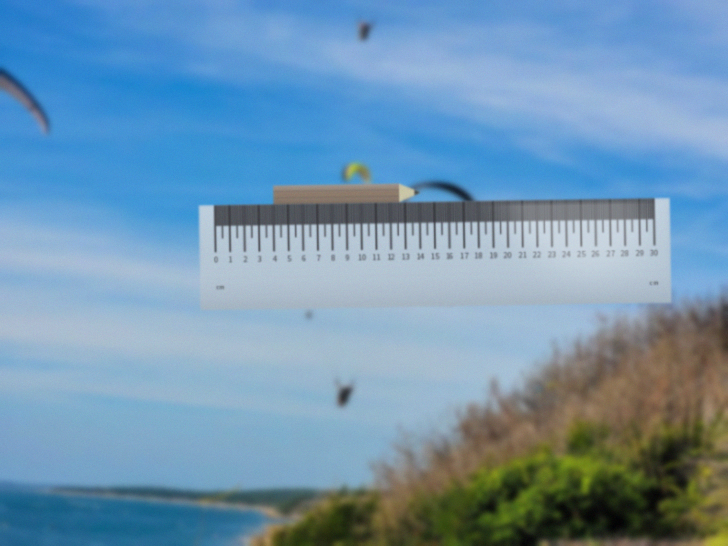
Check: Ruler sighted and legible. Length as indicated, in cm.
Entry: 10 cm
